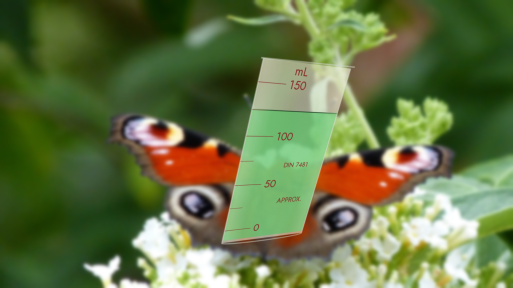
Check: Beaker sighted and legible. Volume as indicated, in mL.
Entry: 125 mL
